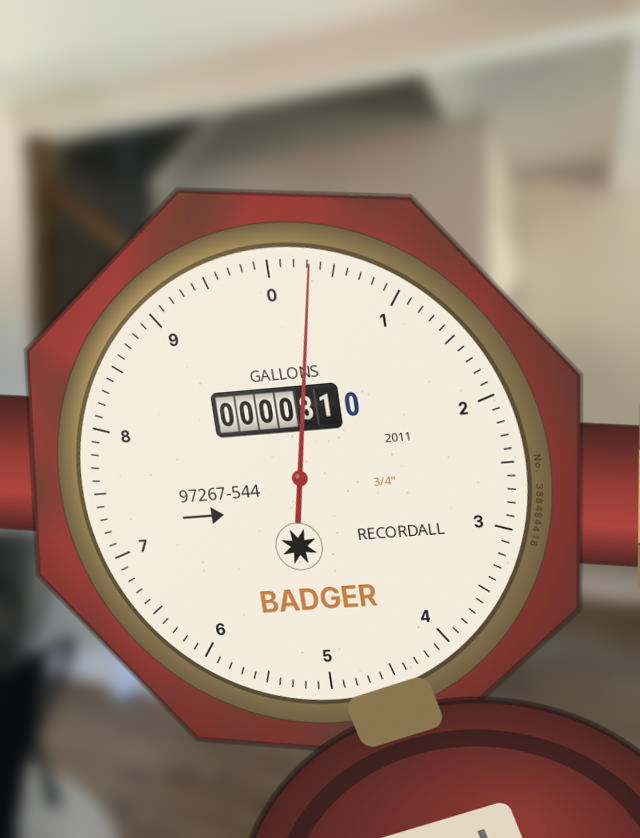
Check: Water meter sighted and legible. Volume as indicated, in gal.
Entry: 810.3 gal
